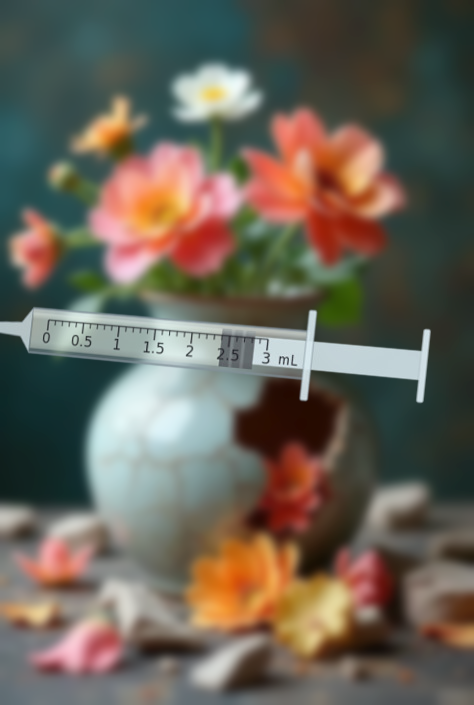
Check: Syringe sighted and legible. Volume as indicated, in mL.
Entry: 2.4 mL
